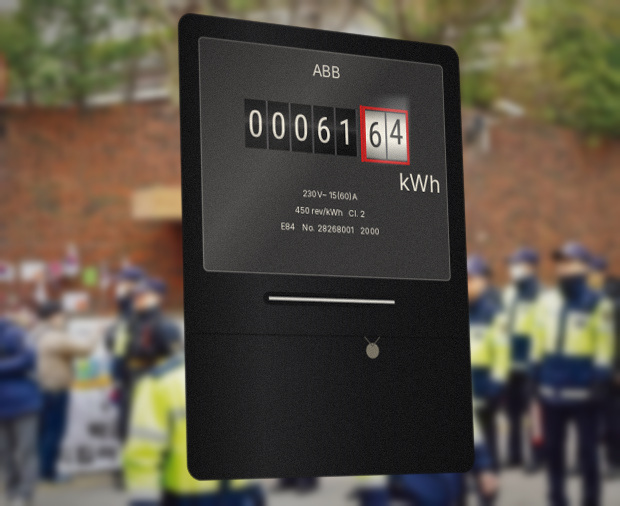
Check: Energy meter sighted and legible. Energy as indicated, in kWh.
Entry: 61.64 kWh
